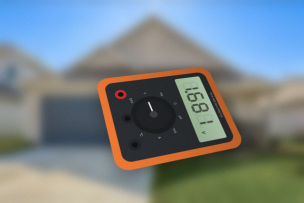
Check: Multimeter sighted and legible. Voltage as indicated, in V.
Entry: 1.681 V
